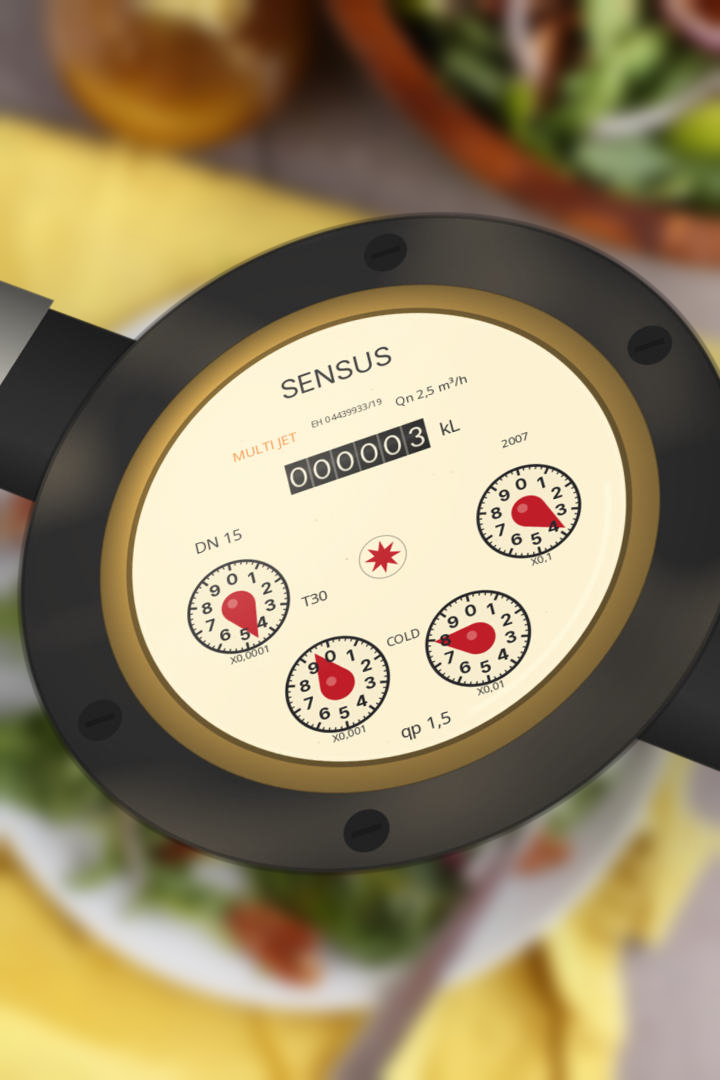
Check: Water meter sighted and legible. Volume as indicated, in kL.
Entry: 3.3794 kL
